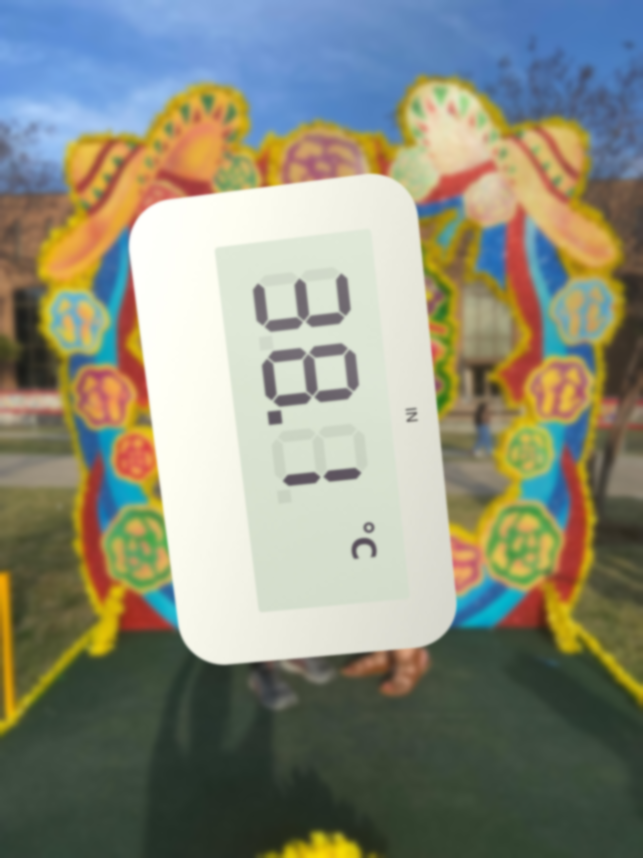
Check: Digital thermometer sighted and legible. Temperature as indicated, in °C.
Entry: 38.1 °C
